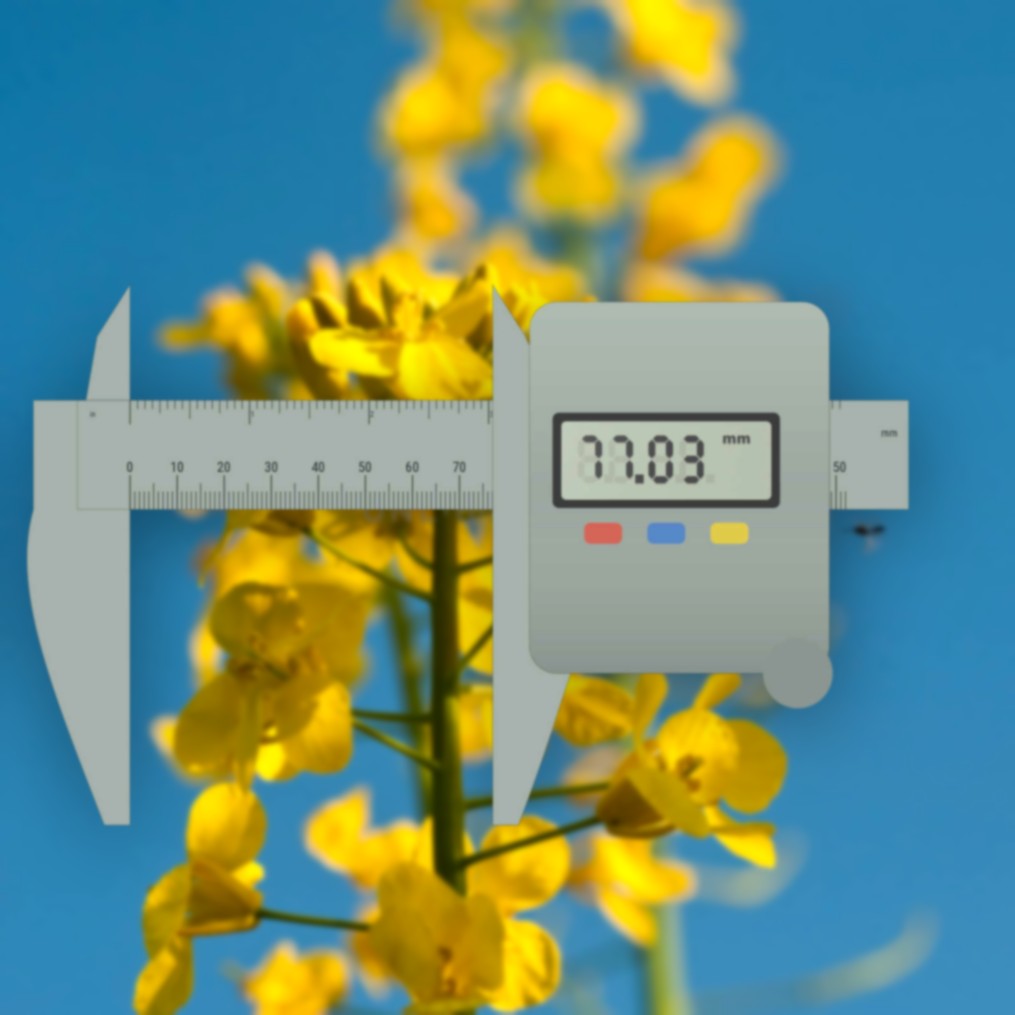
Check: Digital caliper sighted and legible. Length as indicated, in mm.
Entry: 77.03 mm
